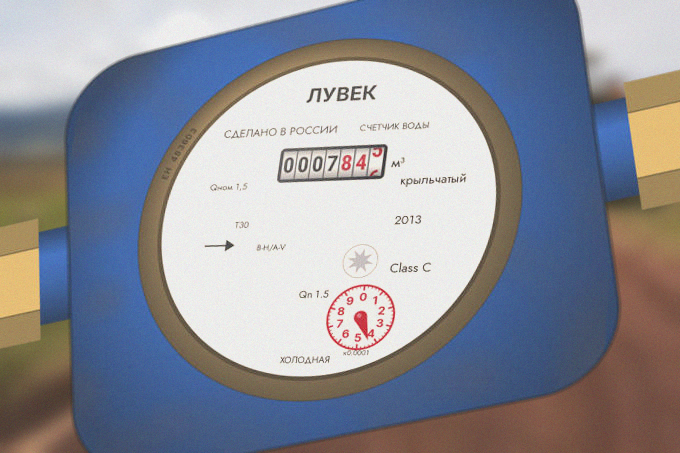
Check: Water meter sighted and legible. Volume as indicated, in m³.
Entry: 7.8454 m³
